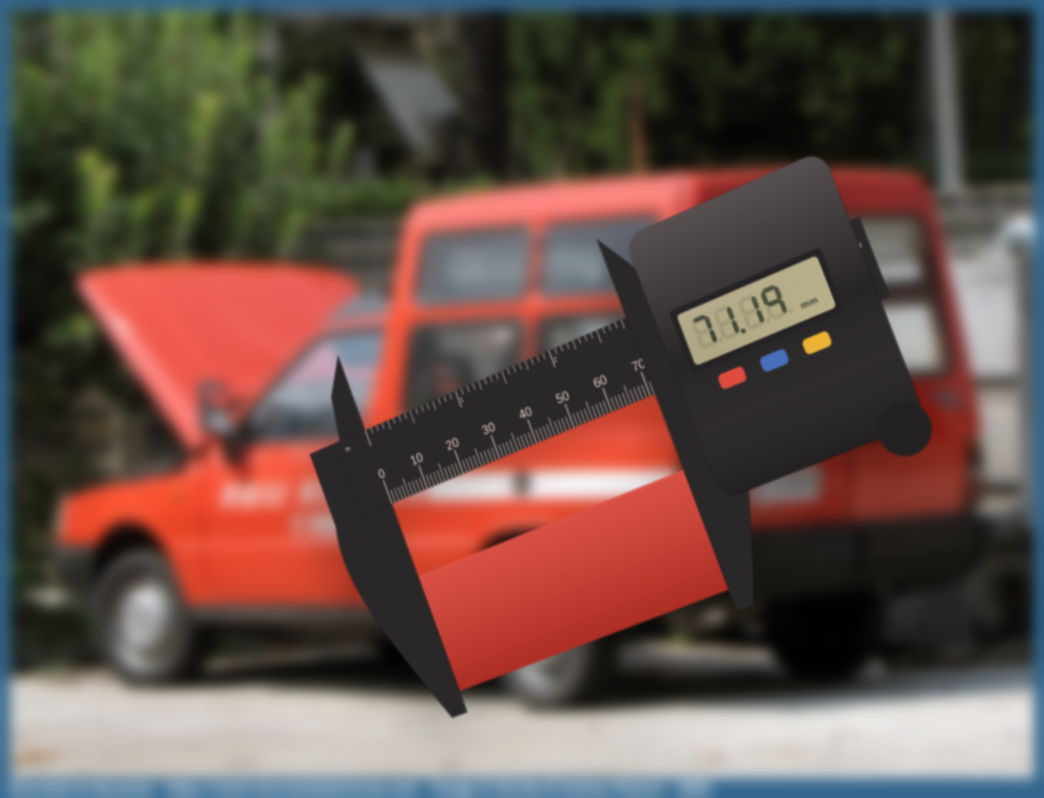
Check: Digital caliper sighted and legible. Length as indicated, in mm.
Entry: 71.19 mm
